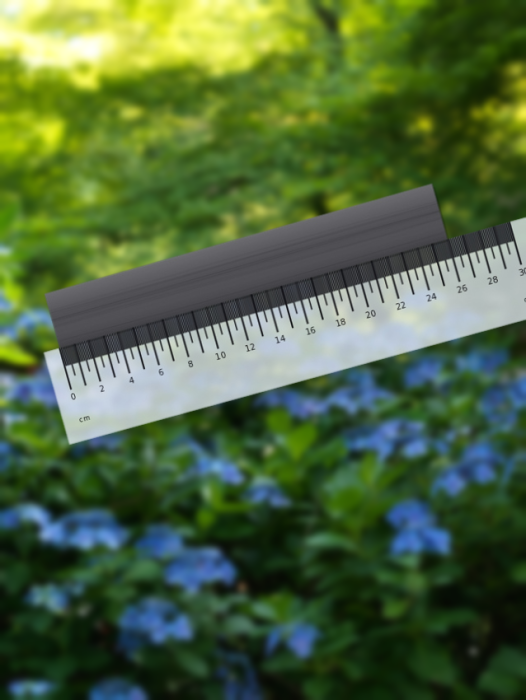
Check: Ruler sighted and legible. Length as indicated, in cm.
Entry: 26 cm
